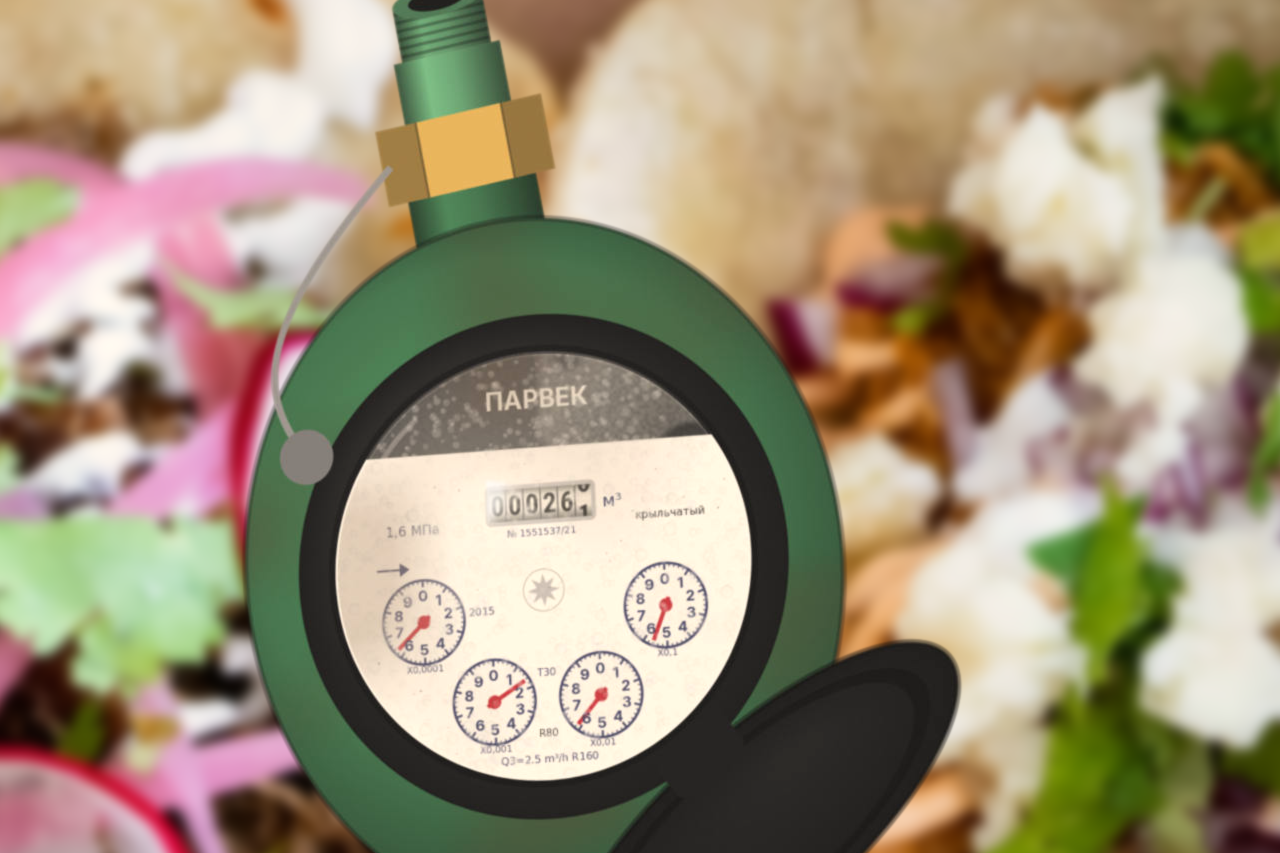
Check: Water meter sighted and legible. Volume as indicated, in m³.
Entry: 260.5616 m³
